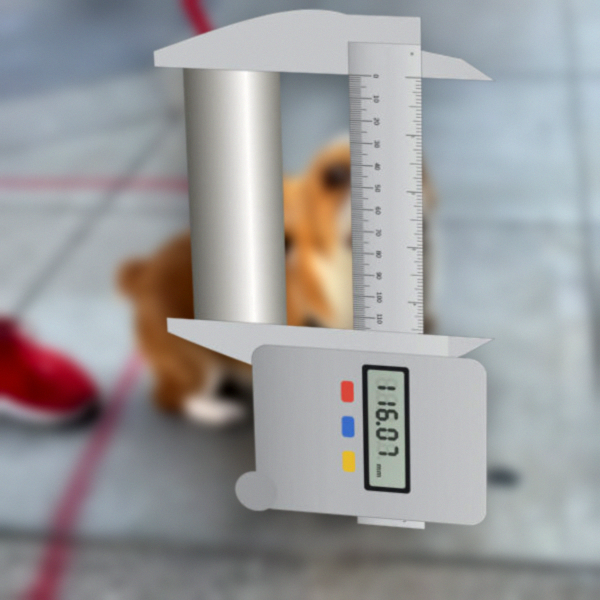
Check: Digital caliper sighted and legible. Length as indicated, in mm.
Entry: 116.07 mm
